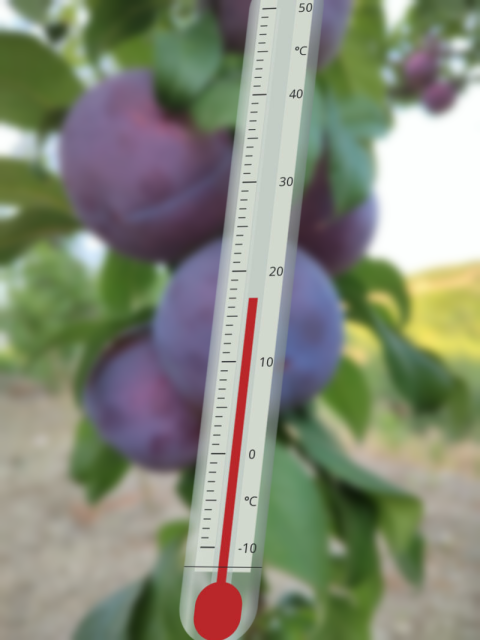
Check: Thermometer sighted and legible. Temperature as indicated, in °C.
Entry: 17 °C
